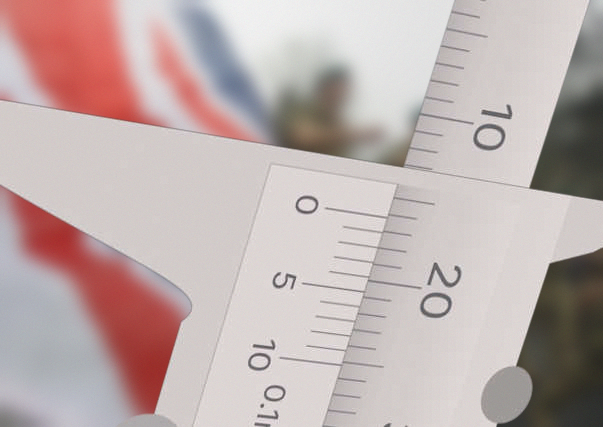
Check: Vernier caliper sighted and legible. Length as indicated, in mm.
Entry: 16.2 mm
